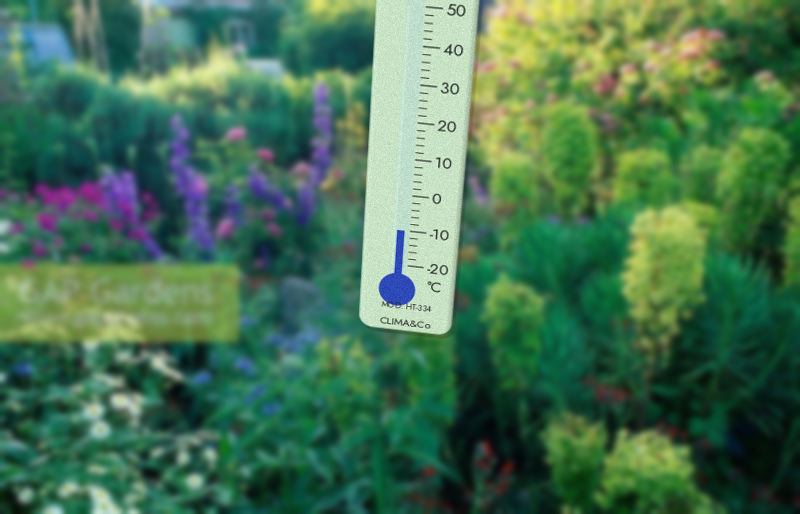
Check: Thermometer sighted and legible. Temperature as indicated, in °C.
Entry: -10 °C
